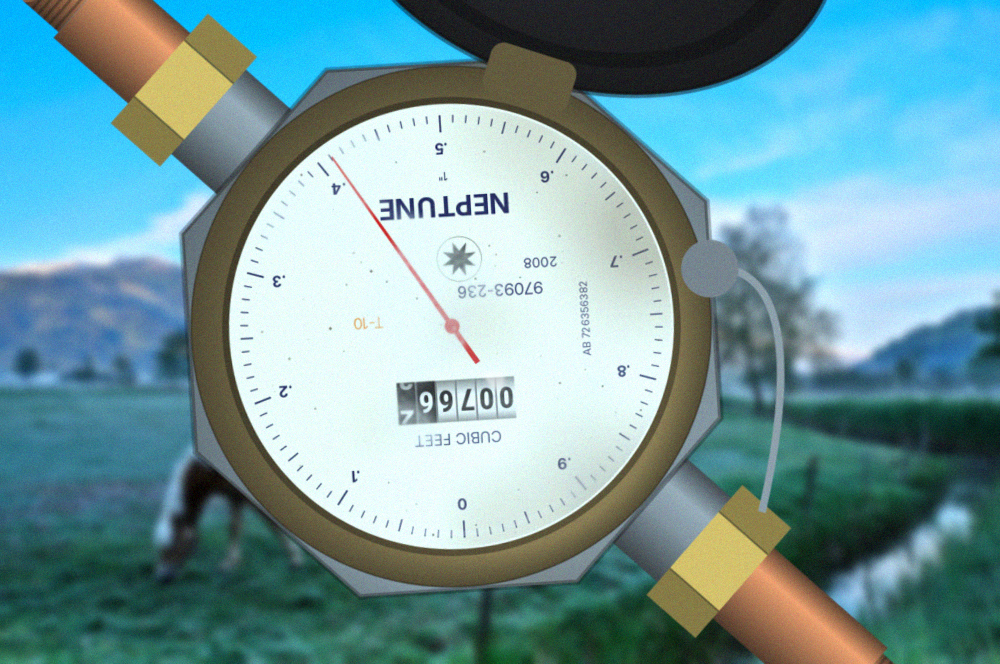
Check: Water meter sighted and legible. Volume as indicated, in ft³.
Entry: 7662.41 ft³
